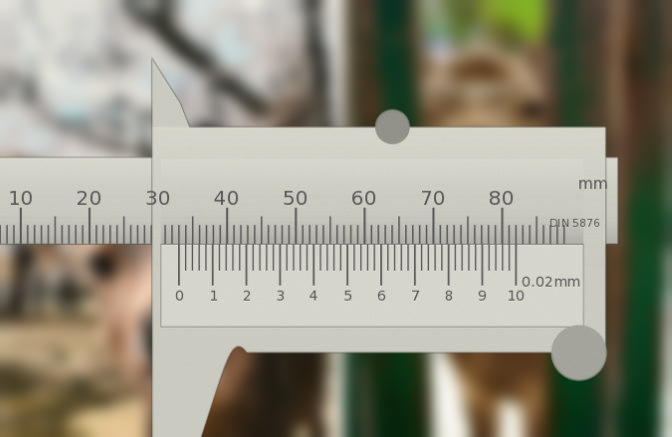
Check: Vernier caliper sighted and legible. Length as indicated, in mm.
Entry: 33.0 mm
